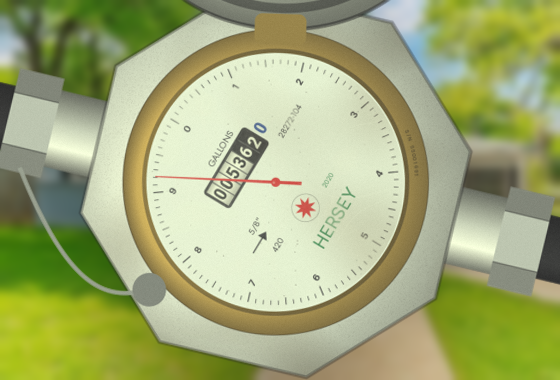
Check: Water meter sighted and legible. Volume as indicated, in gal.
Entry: 53619.2 gal
